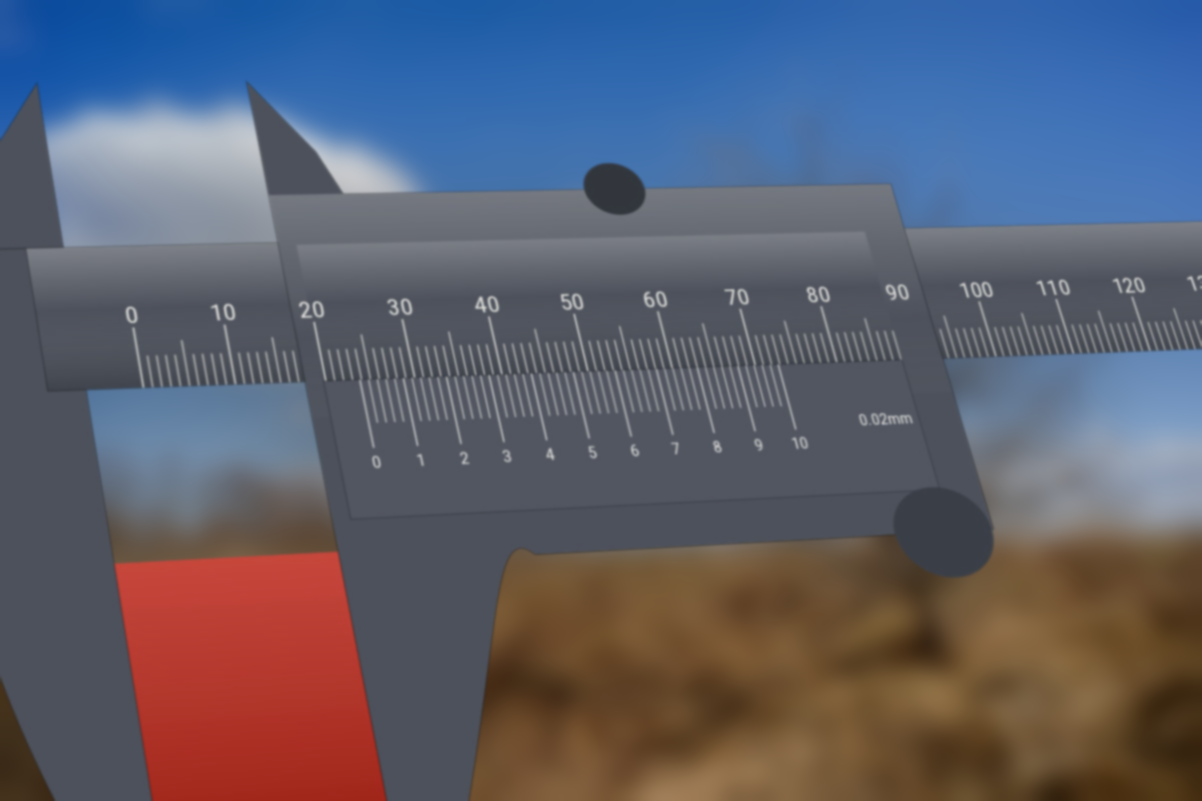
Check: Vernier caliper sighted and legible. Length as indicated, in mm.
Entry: 23.8 mm
